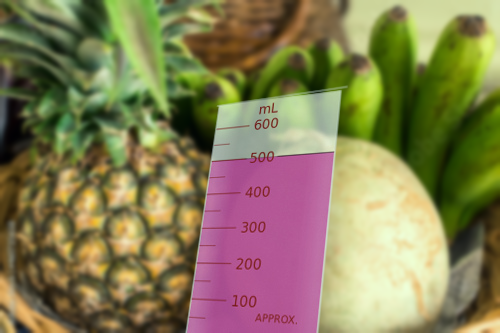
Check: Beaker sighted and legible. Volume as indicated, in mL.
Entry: 500 mL
